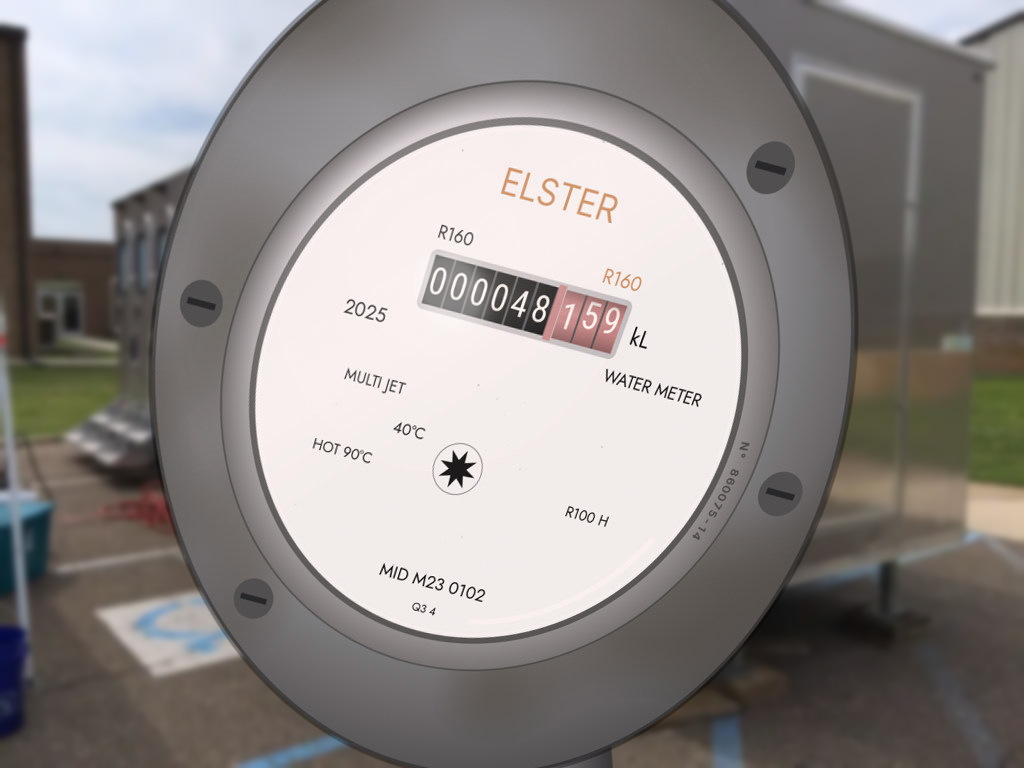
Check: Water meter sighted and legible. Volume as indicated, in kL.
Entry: 48.159 kL
